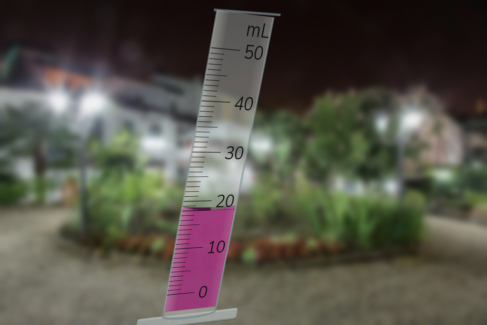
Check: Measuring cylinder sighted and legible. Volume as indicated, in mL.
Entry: 18 mL
